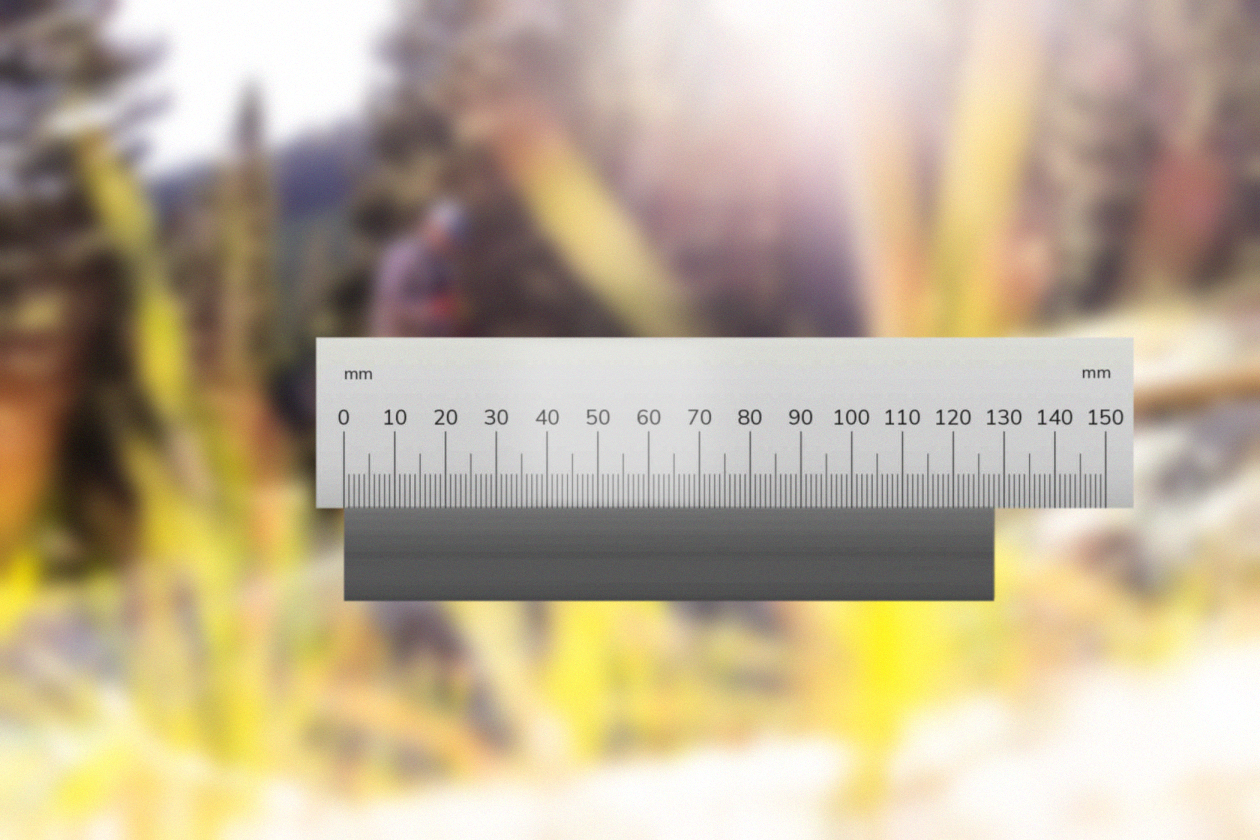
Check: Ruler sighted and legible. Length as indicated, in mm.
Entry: 128 mm
